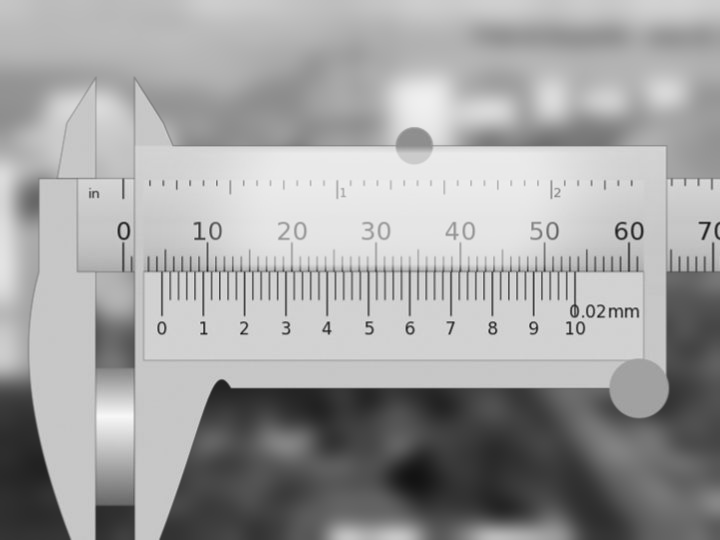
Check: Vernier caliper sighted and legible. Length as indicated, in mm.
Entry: 4.6 mm
